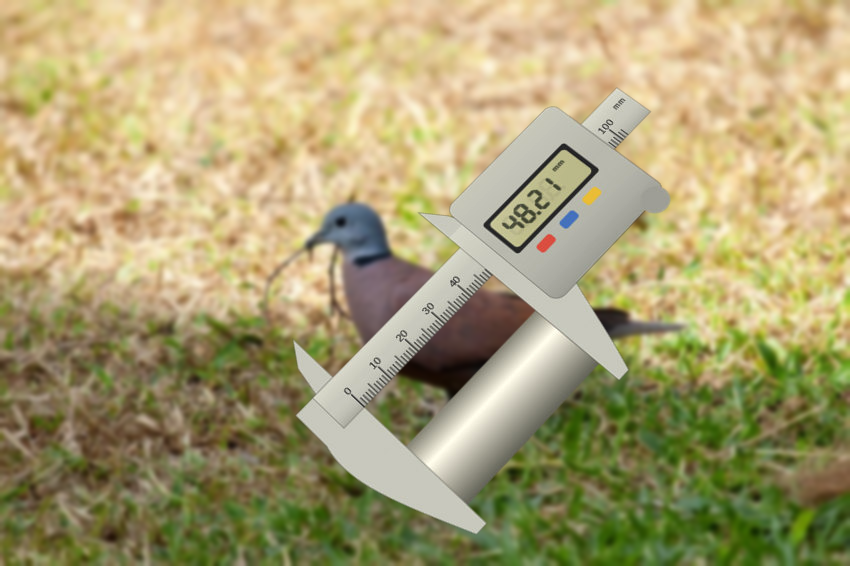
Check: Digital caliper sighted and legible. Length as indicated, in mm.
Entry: 48.21 mm
